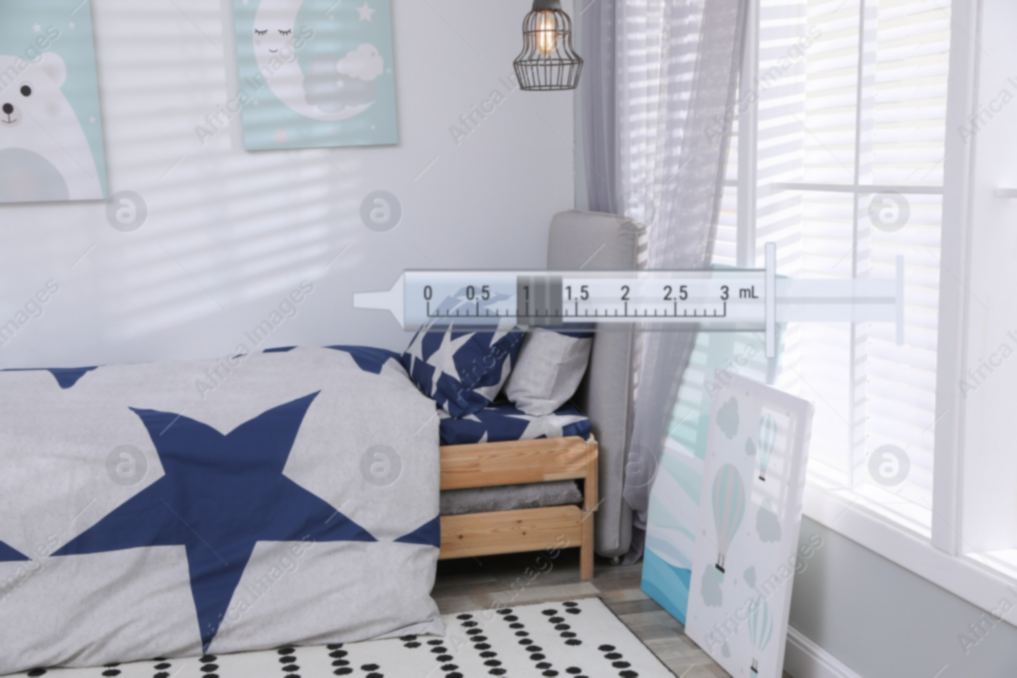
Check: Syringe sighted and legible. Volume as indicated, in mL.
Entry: 0.9 mL
